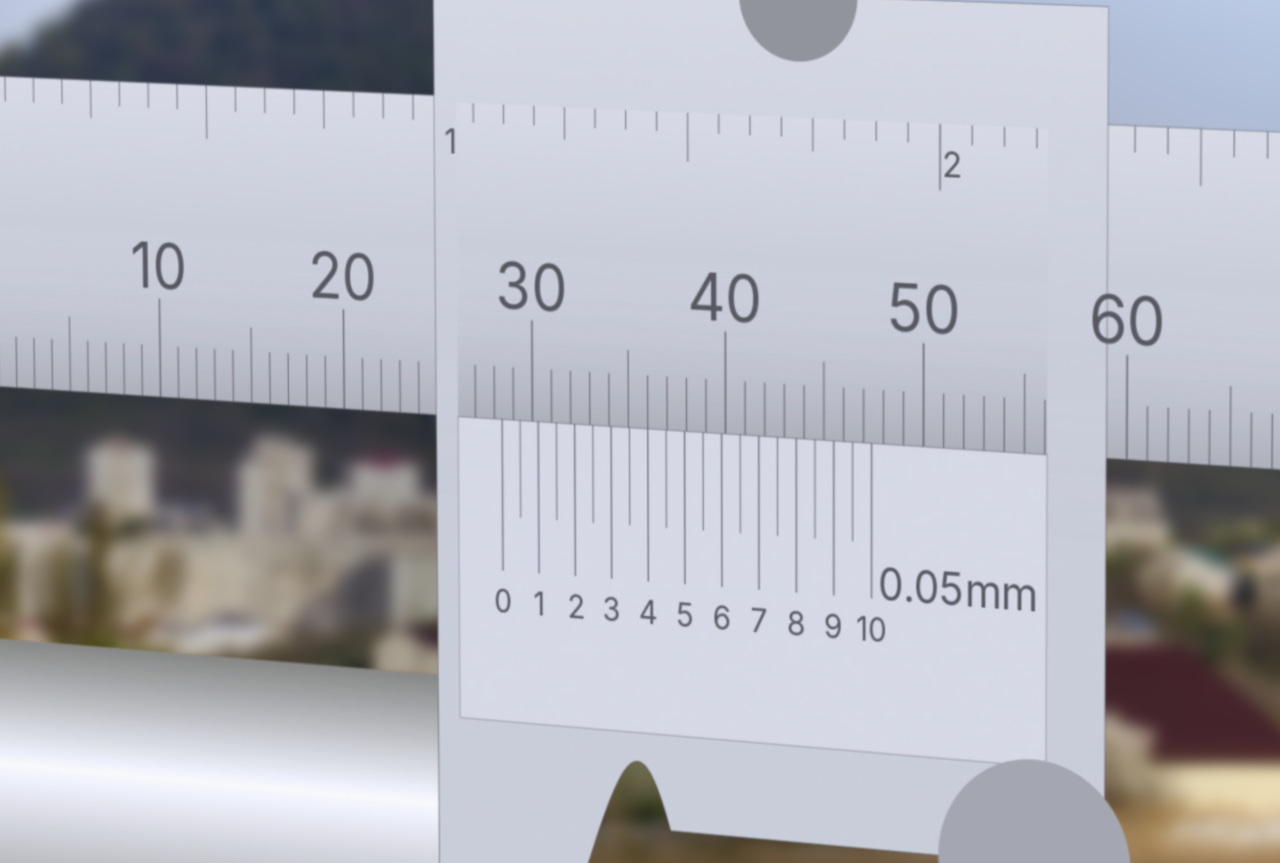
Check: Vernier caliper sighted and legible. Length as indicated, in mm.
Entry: 28.4 mm
